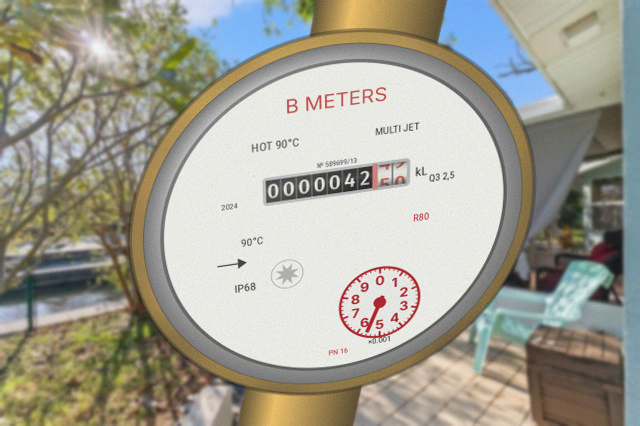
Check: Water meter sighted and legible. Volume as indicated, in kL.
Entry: 42.495 kL
